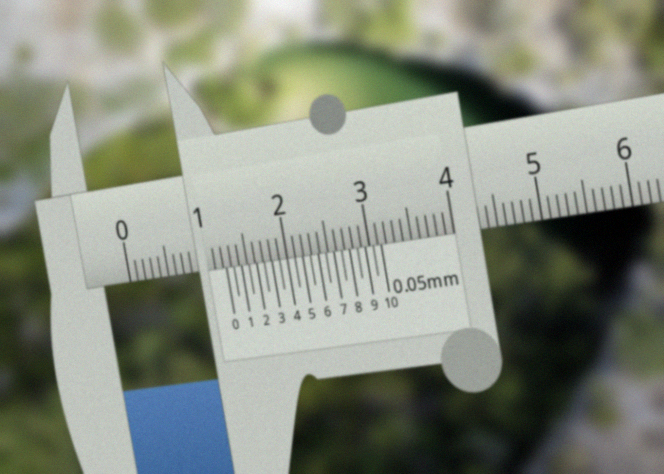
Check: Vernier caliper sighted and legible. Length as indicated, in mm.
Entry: 12.4 mm
